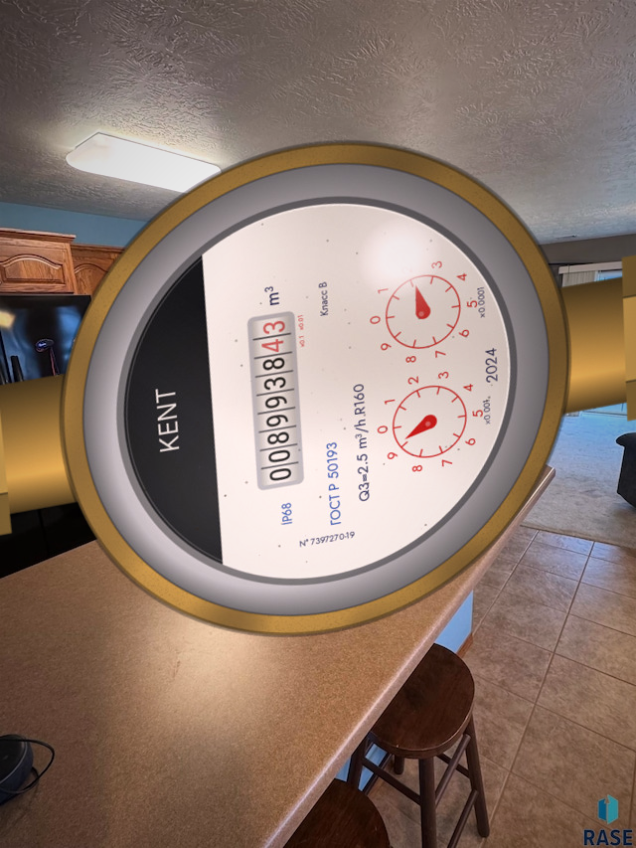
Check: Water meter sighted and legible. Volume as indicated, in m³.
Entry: 89938.4292 m³
